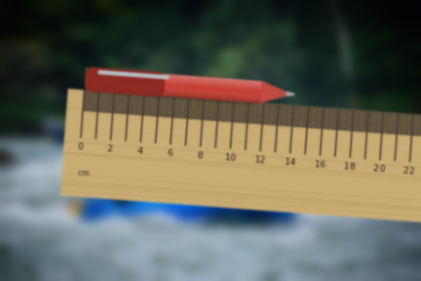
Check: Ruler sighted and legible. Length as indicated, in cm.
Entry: 14 cm
